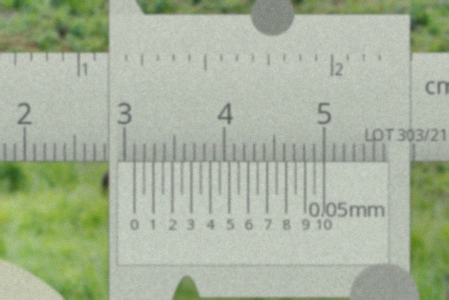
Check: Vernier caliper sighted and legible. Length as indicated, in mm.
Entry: 31.0 mm
